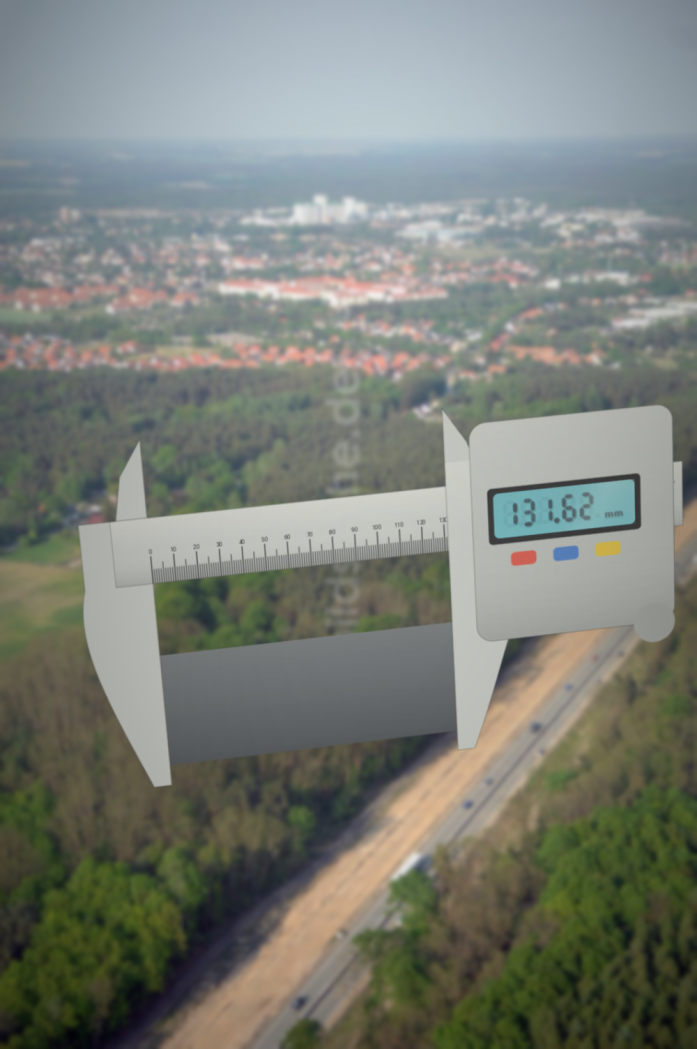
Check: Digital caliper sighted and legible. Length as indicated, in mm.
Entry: 131.62 mm
